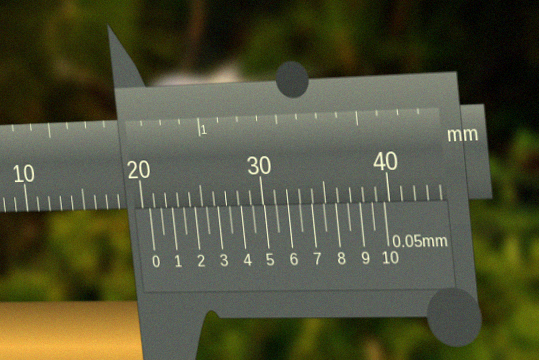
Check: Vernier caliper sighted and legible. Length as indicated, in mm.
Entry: 20.6 mm
